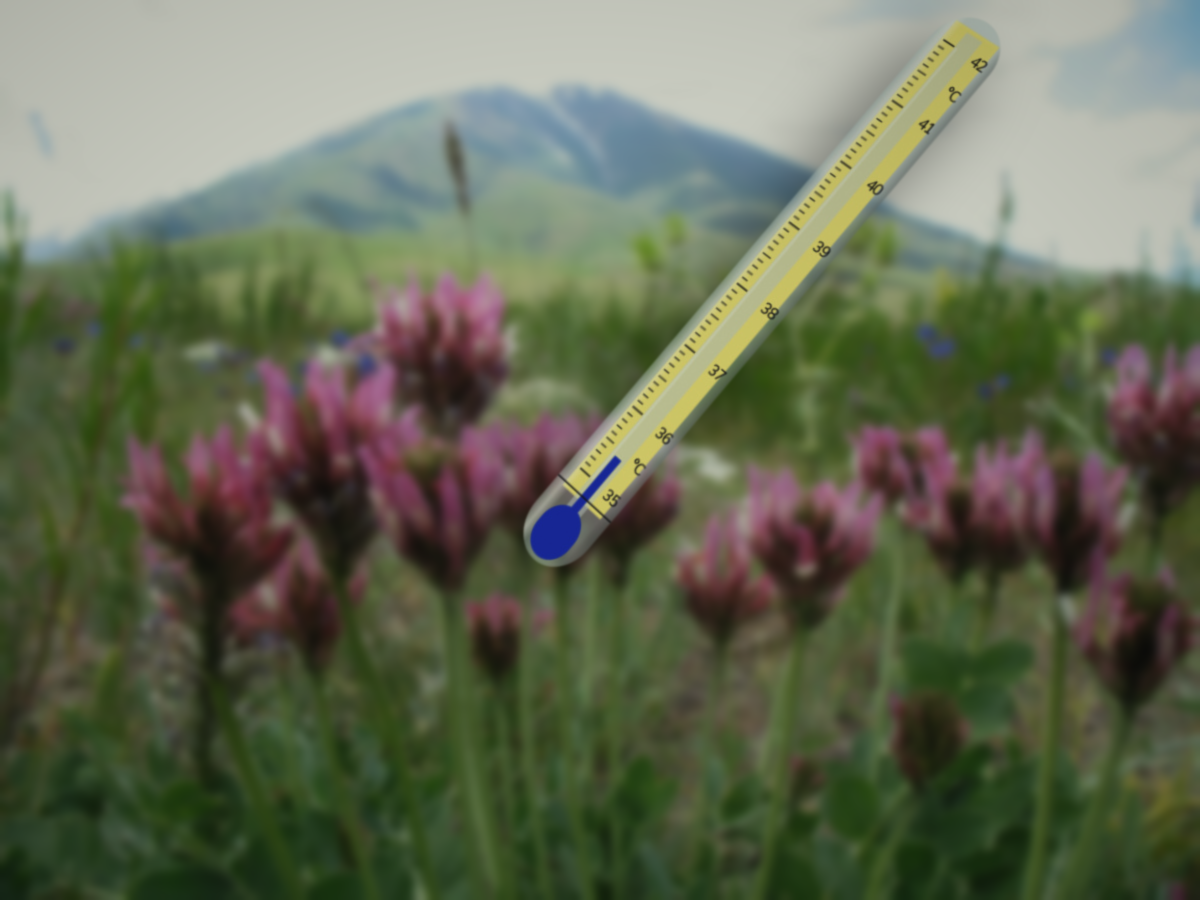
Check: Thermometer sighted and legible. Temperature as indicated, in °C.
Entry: 35.4 °C
